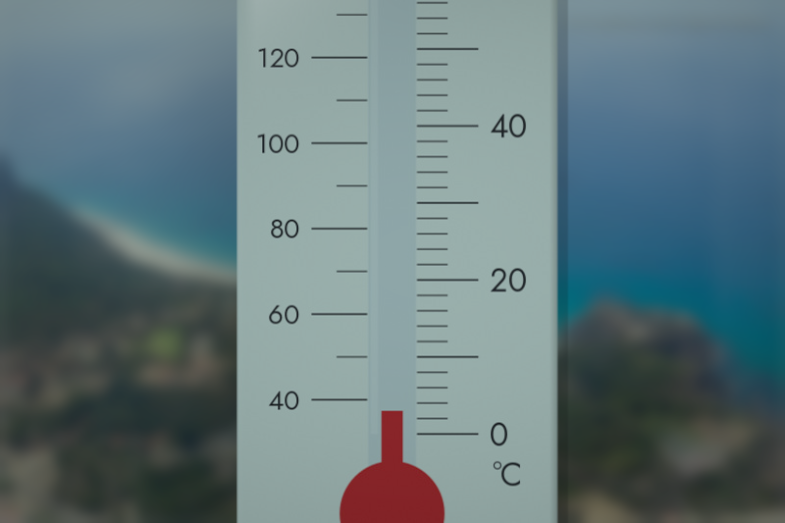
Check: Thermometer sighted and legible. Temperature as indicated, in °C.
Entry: 3 °C
